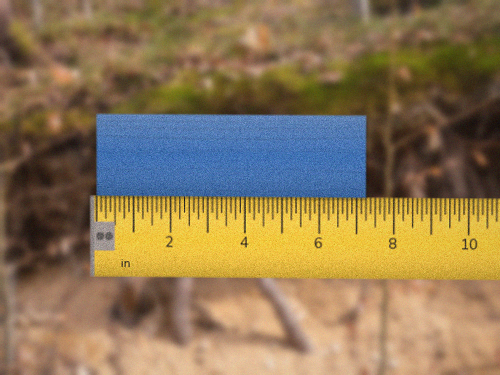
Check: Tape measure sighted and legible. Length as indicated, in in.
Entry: 7.25 in
